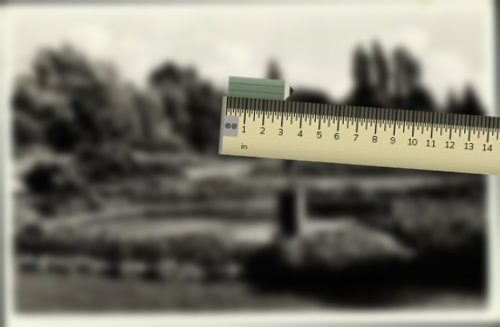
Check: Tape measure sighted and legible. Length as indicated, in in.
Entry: 3.5 in
